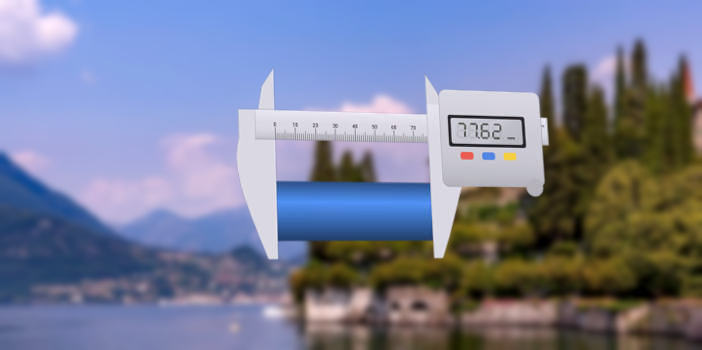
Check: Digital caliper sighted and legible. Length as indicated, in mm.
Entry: 77.62 mm
